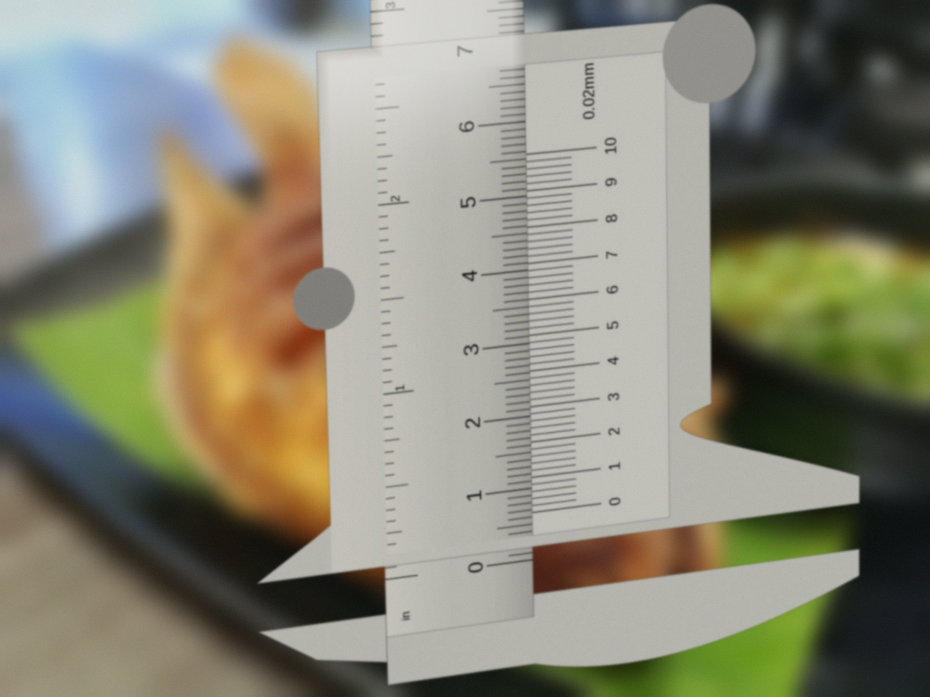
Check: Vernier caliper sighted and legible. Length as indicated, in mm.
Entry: 6.6 mm
